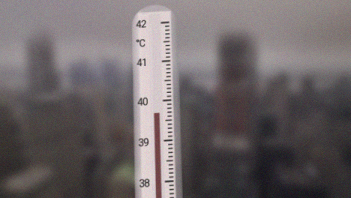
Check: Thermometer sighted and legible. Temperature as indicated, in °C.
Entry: 39.7 °C
